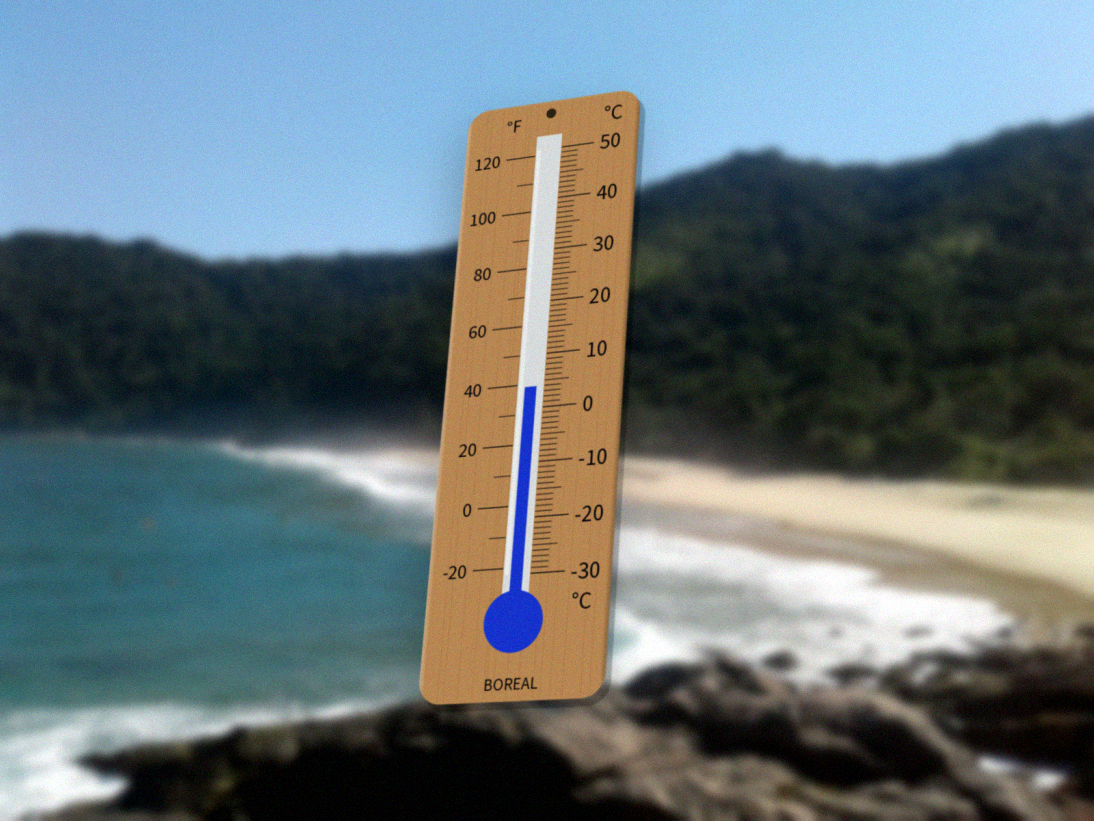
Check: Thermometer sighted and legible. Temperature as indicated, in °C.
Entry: 4 °C
